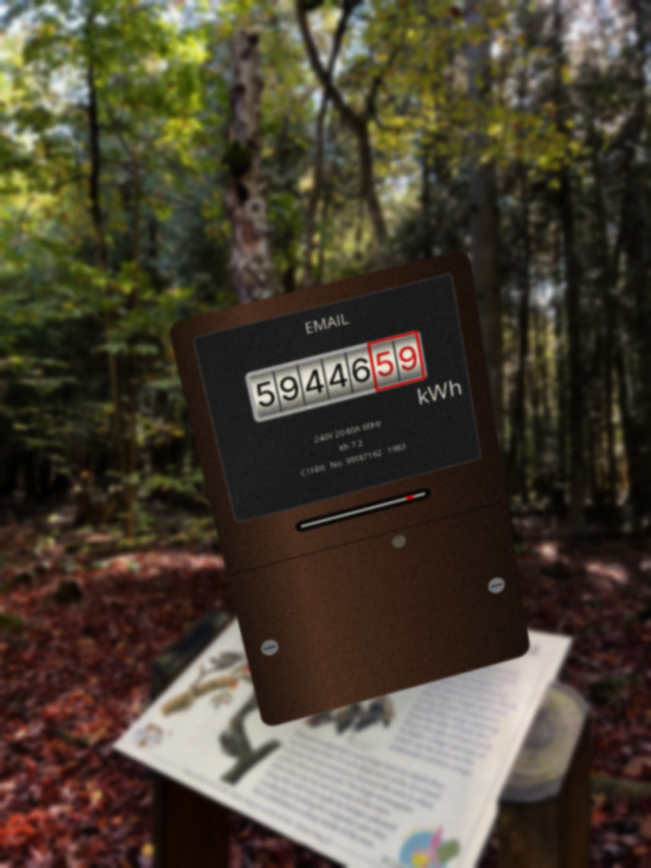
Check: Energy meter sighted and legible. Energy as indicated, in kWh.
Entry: 59446.59 kWh
